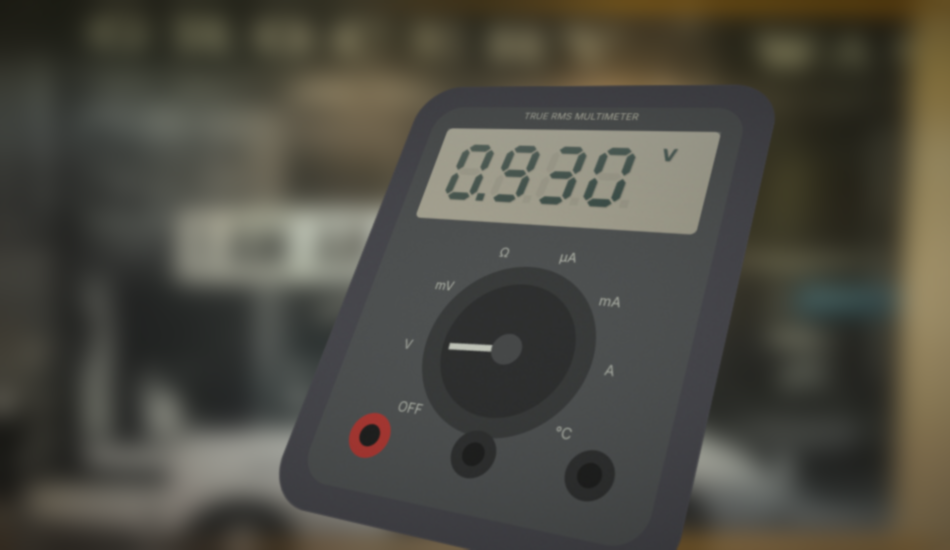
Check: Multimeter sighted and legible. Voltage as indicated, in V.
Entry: 0.930 V
